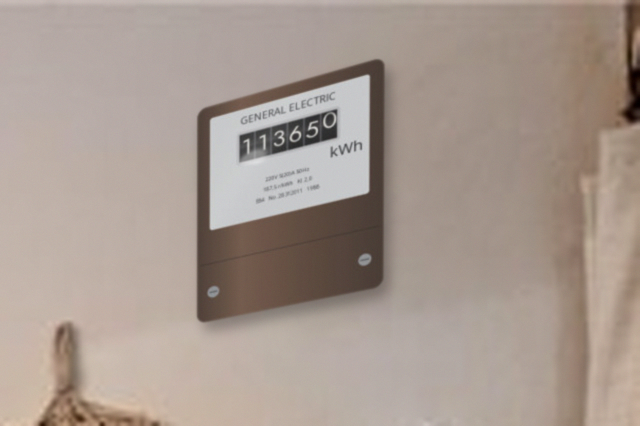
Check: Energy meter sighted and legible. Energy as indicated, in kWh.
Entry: 113650 kWh
